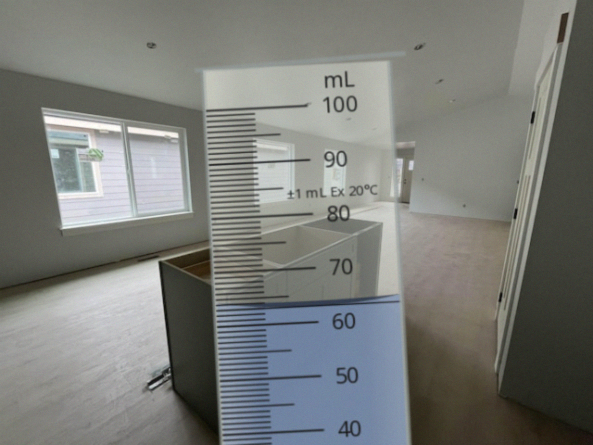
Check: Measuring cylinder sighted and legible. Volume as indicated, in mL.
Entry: 63 mL
